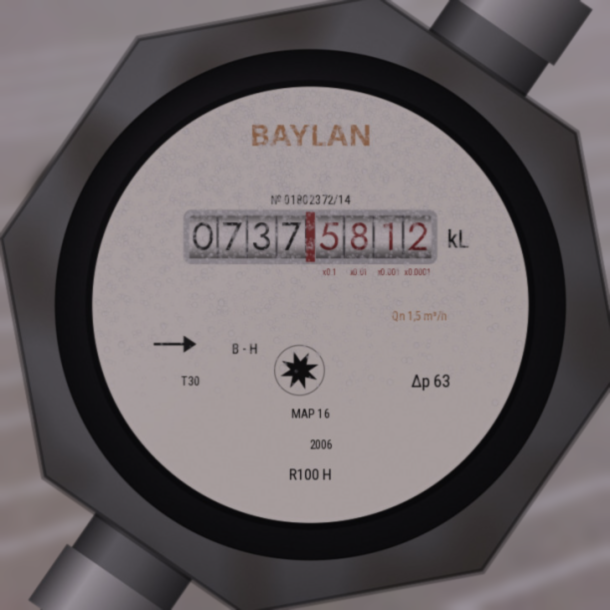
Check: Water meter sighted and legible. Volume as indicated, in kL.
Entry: 737.5812 kL
